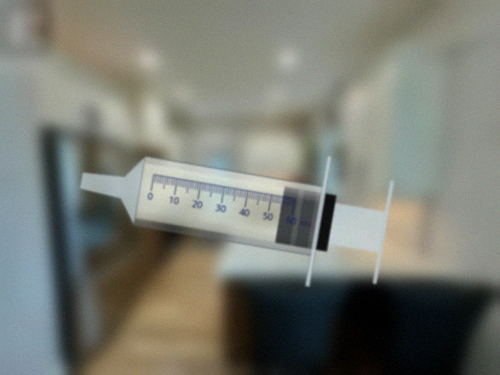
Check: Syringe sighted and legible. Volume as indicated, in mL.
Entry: 55 mL
